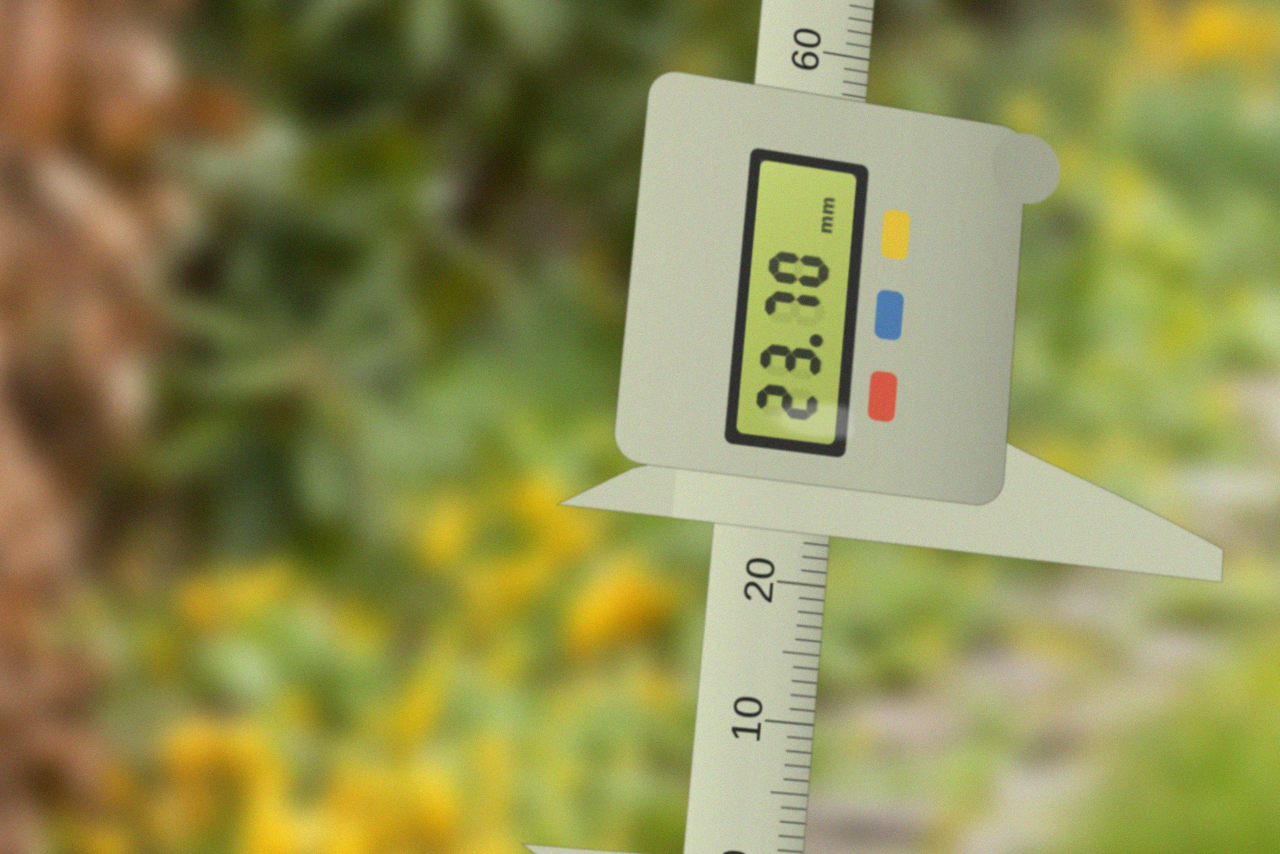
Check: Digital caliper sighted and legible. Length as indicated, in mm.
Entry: 23.70 mm
